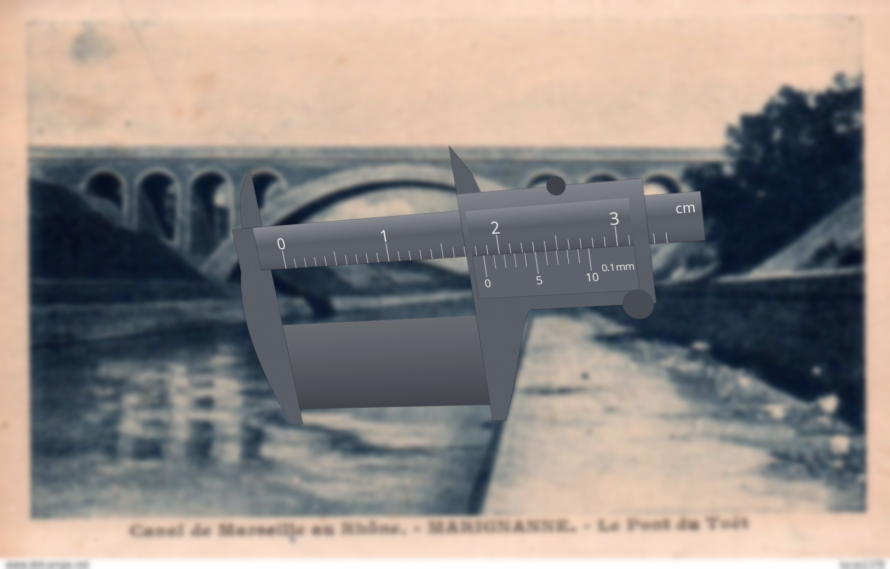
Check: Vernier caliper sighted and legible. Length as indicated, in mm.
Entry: 18.6 mm
